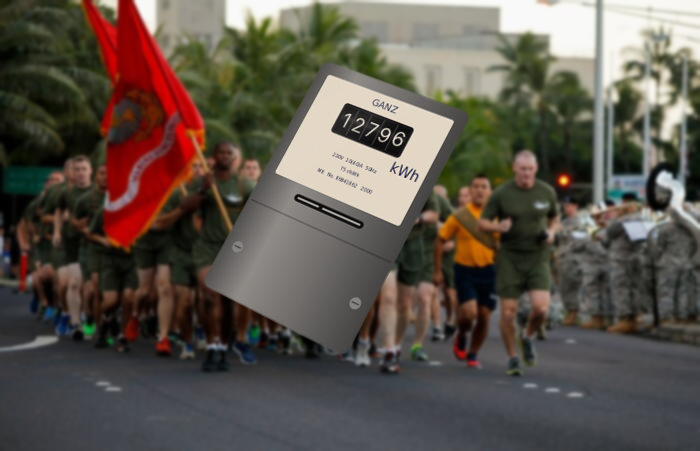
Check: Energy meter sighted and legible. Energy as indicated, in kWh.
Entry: 12796 kWh
